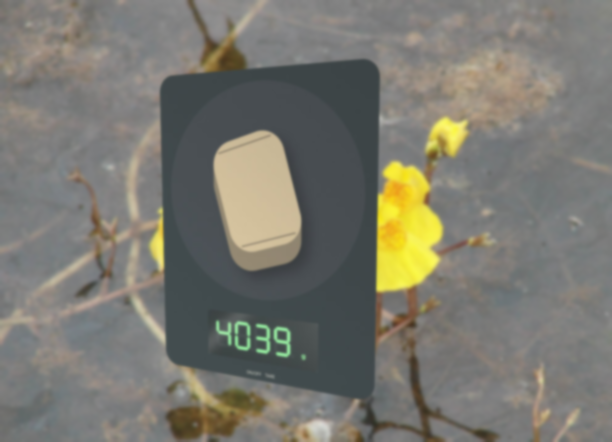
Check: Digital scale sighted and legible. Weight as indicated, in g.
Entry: 4039 g
